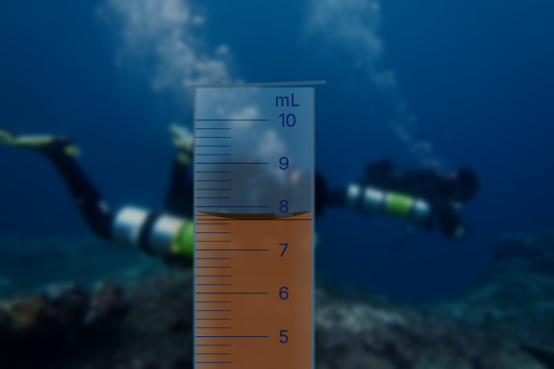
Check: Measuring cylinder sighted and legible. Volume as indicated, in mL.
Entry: 7.7 mL
